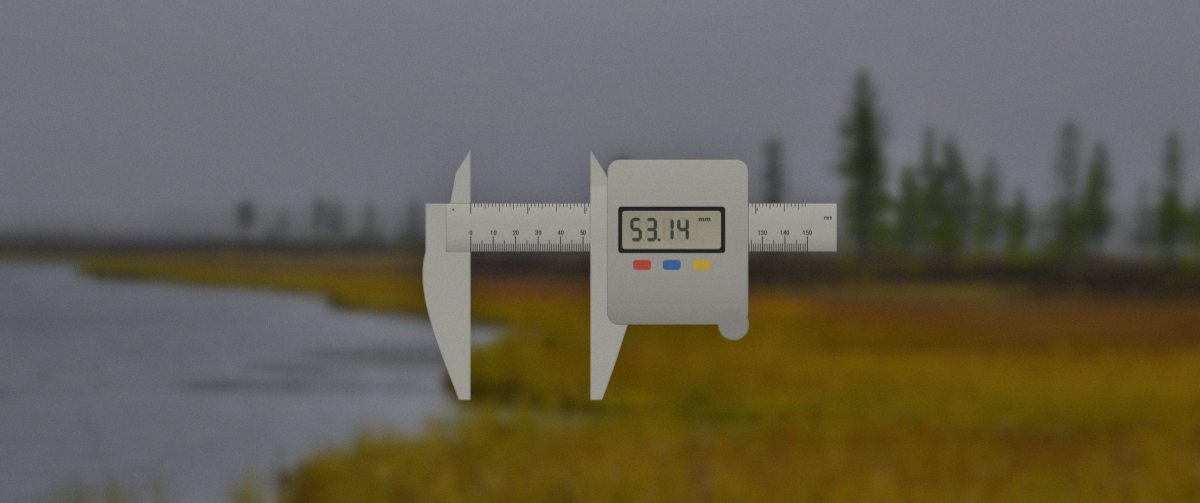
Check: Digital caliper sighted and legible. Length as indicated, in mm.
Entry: 53.14 mm
